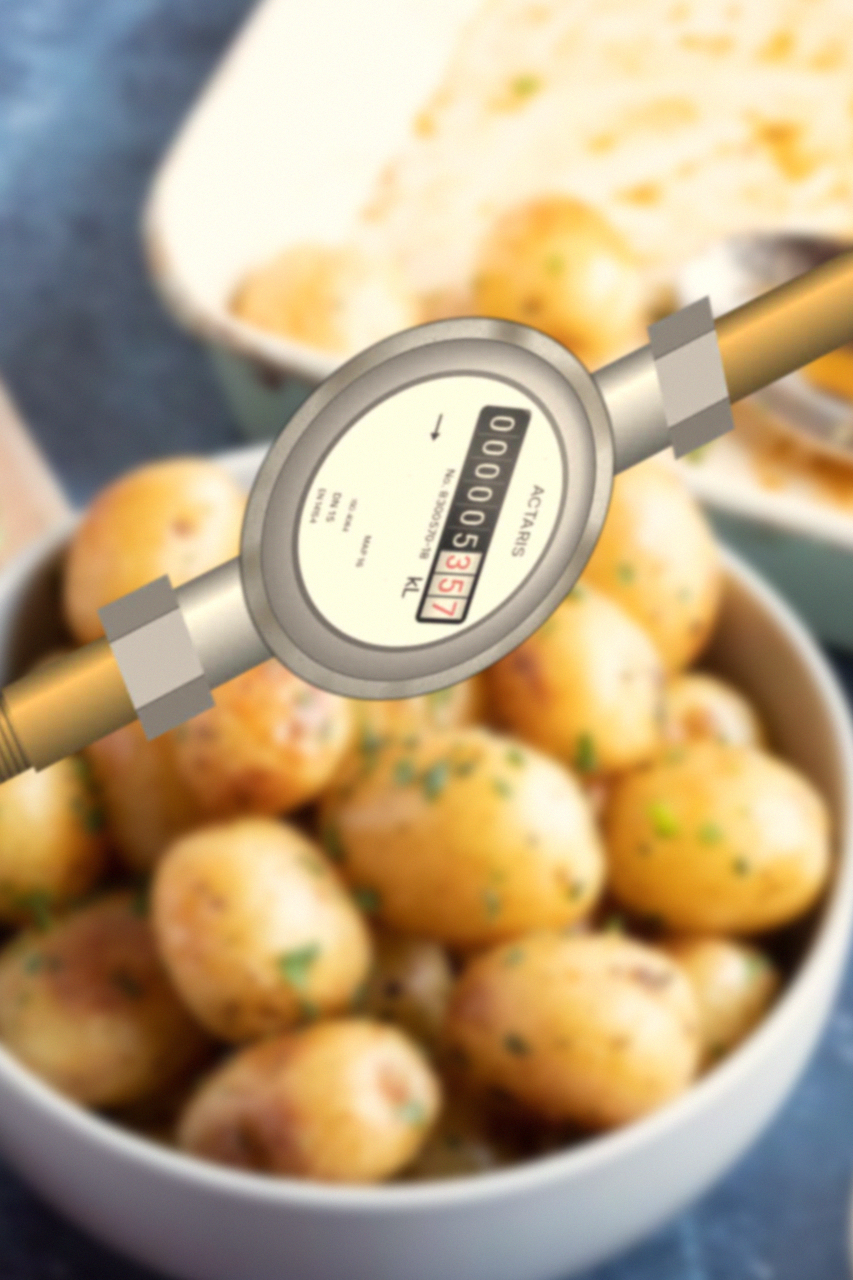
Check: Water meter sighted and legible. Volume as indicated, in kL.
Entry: 5.357 kL
